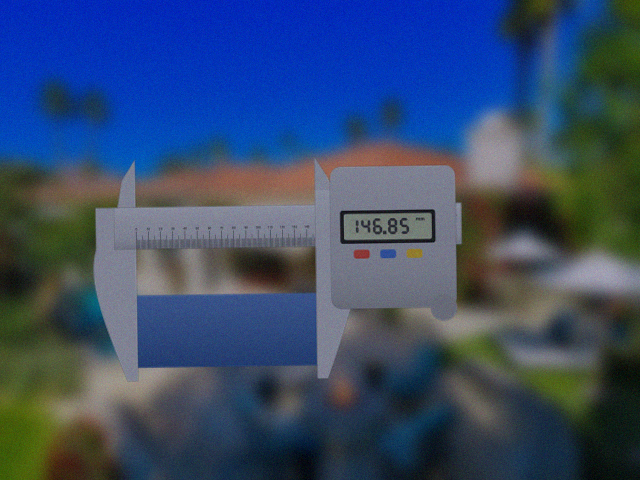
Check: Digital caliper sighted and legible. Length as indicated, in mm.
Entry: 146.85 mm
